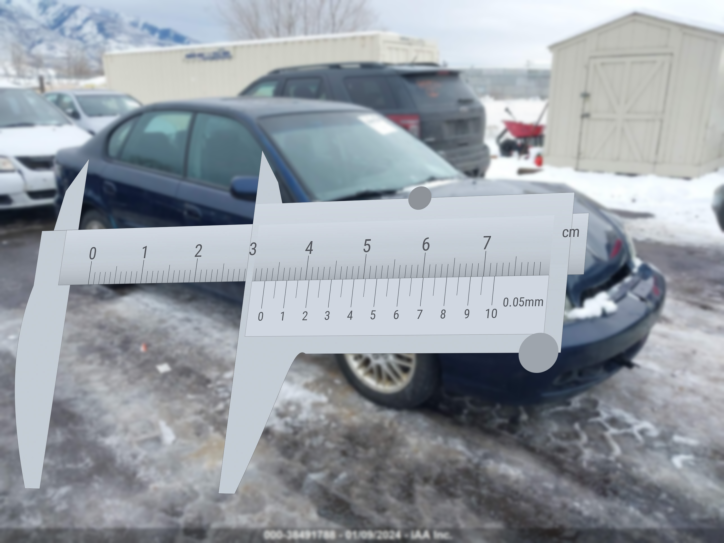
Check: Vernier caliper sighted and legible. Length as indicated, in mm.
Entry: 32.8 mm
